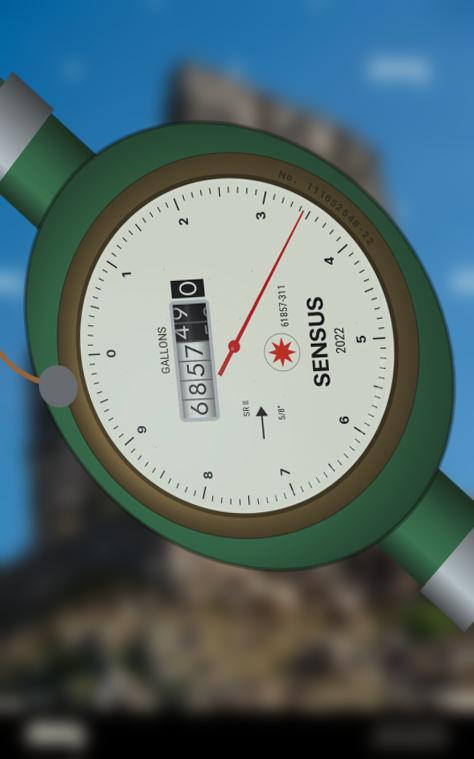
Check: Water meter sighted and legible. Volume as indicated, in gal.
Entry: 6857493.4 gal
